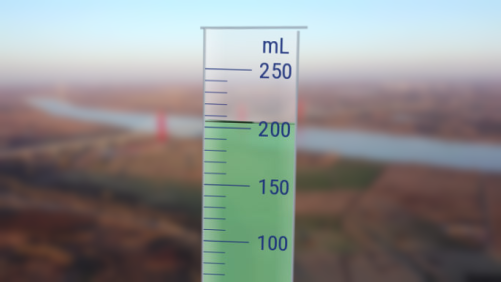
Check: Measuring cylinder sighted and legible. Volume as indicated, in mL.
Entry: 205 mL
